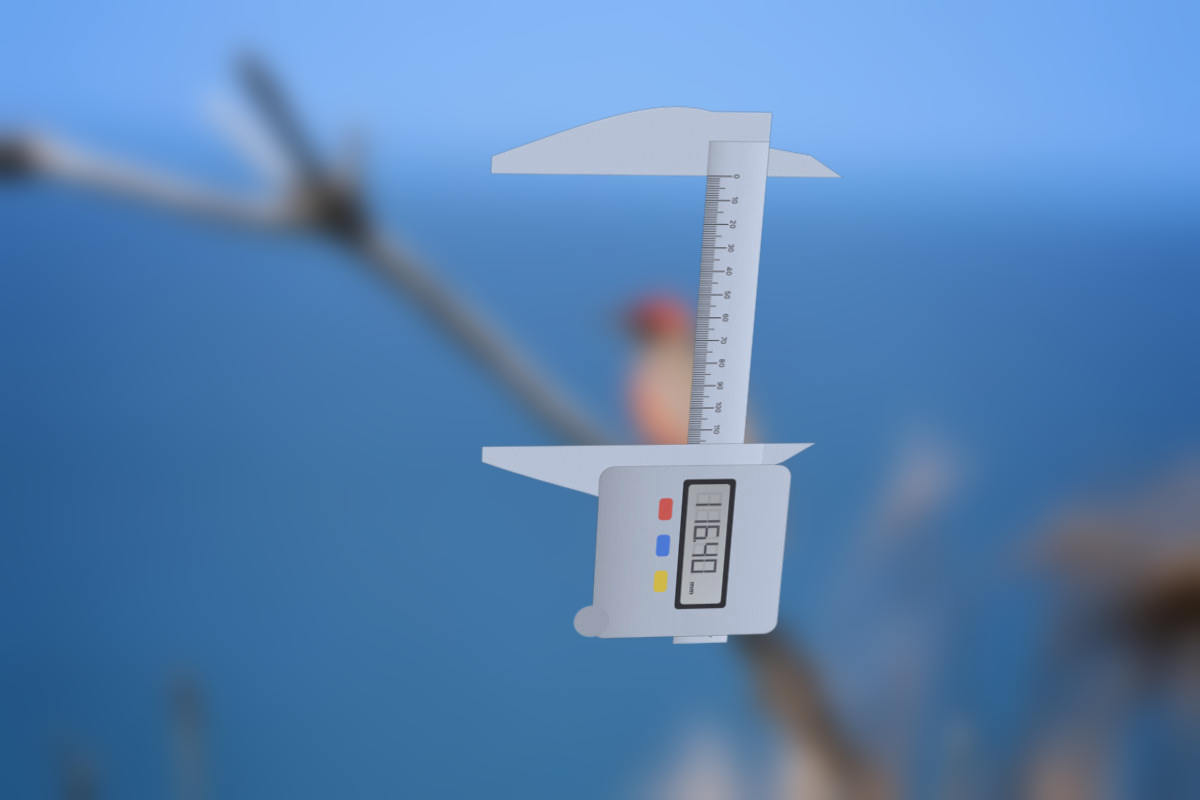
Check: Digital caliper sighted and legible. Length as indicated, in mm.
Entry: 116.40 mm
